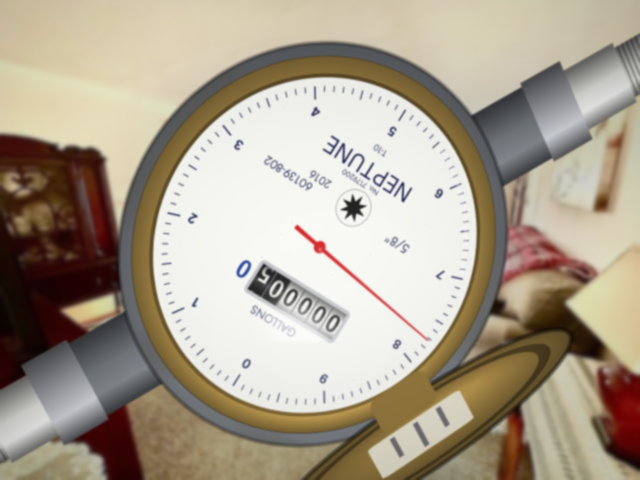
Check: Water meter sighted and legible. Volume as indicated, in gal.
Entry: 47.7 gal
